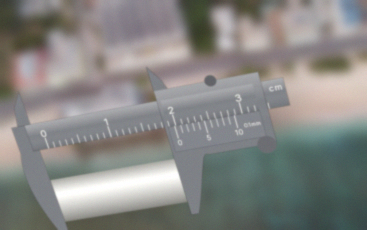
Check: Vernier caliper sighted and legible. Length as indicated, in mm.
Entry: 19.8 mm
